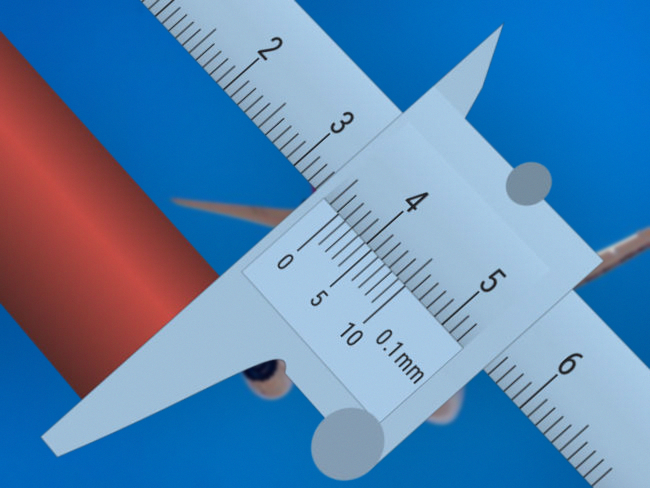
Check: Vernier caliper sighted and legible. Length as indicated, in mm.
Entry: 36.2 mm
